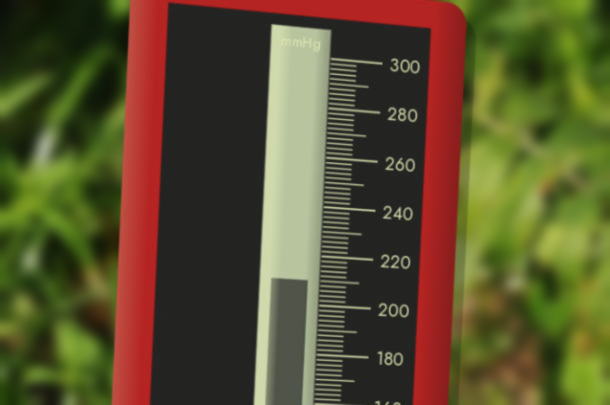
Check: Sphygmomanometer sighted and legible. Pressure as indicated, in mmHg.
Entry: 210 mmHg
